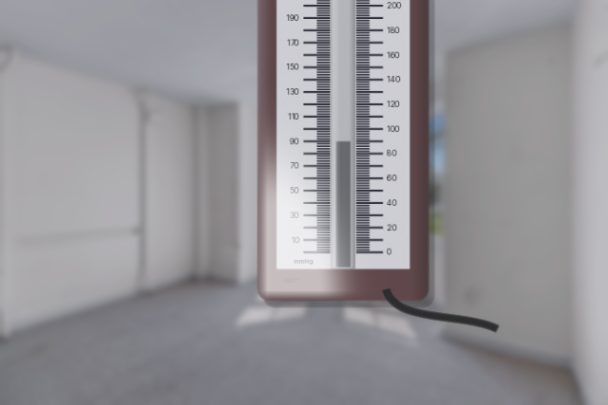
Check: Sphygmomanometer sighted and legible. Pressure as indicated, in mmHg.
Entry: 90 mmHg
